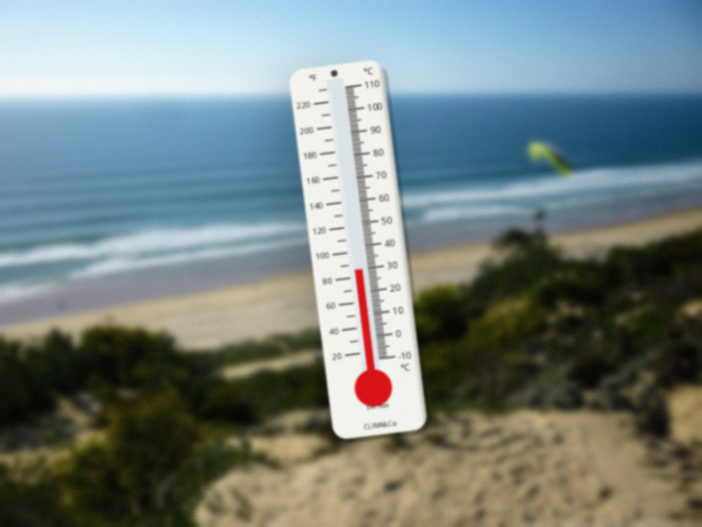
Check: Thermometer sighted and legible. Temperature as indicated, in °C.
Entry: 30 °C
